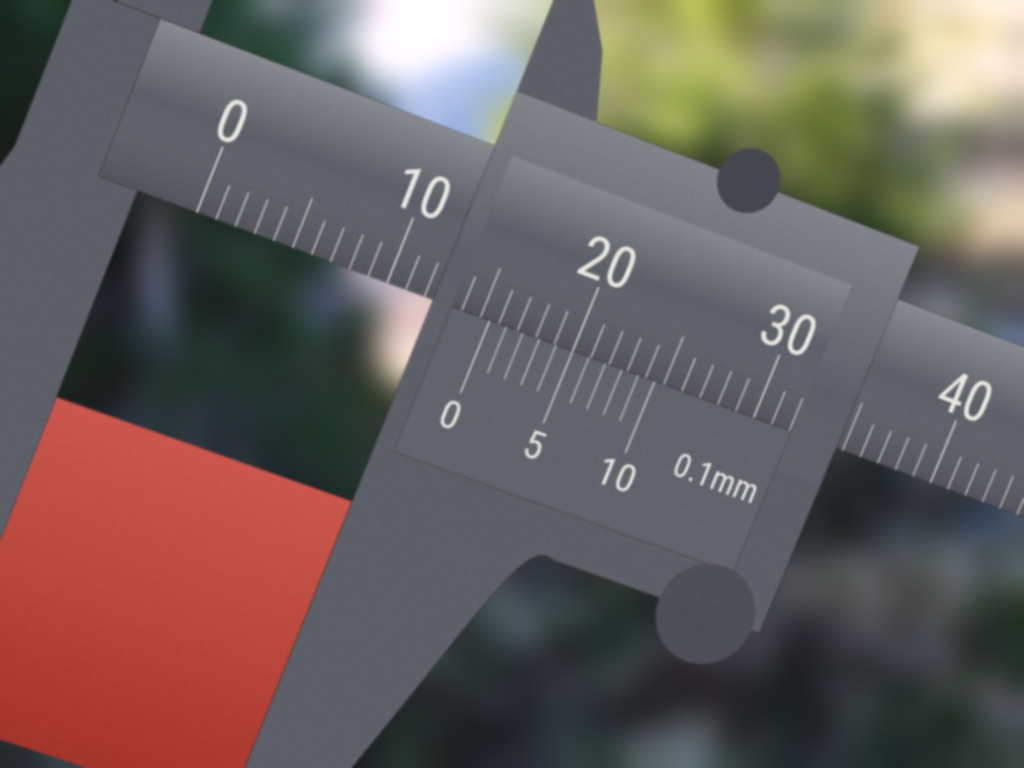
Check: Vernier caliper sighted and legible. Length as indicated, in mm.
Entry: 15.5 mm
